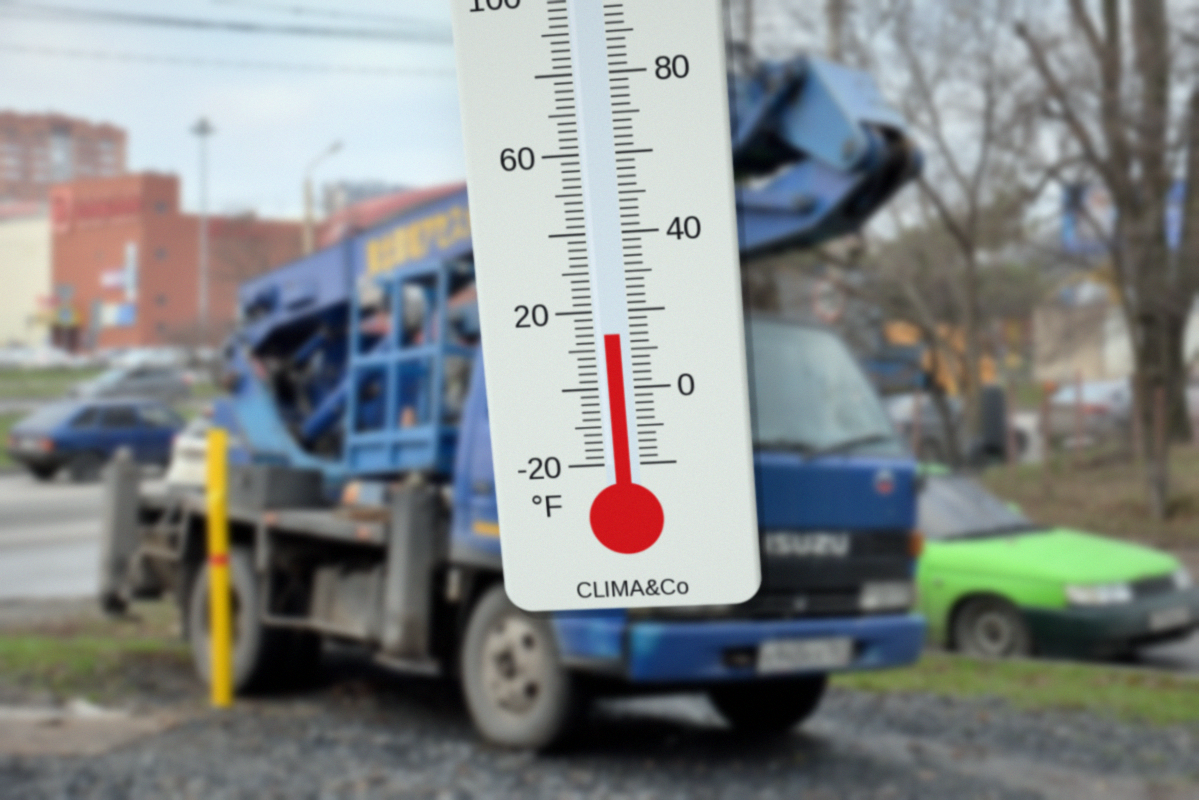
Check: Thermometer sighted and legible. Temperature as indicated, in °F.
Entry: 14 °F
